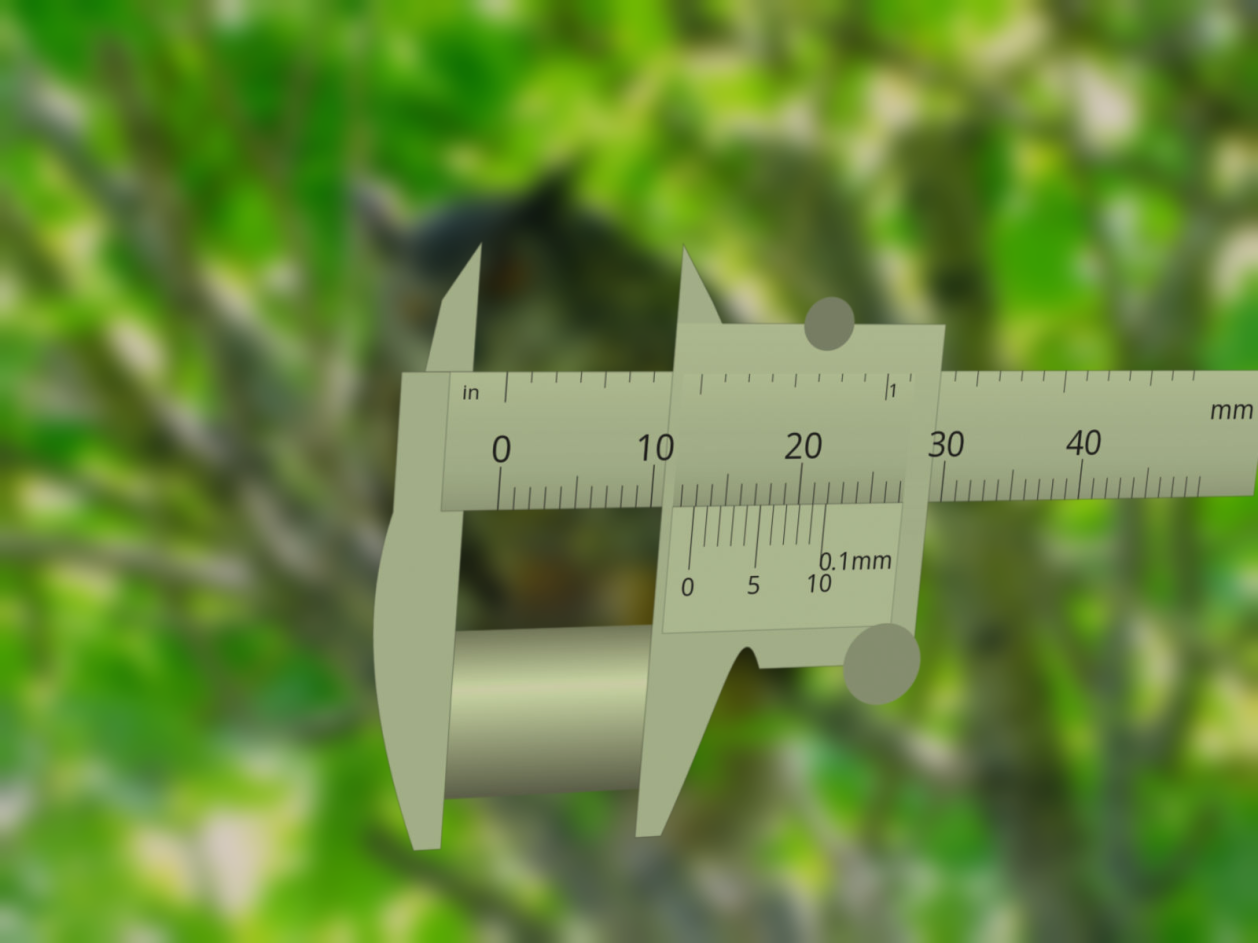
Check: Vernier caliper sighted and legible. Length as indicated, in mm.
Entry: 12.9 mm
